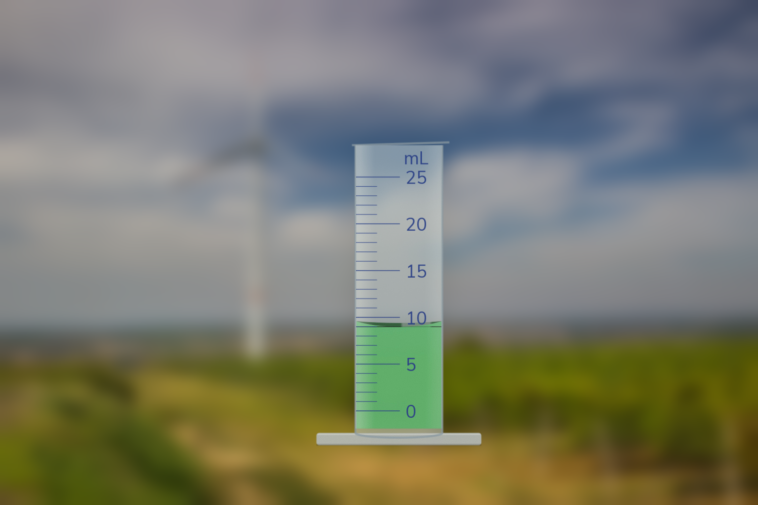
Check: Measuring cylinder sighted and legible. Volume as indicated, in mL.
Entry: 9 mL
